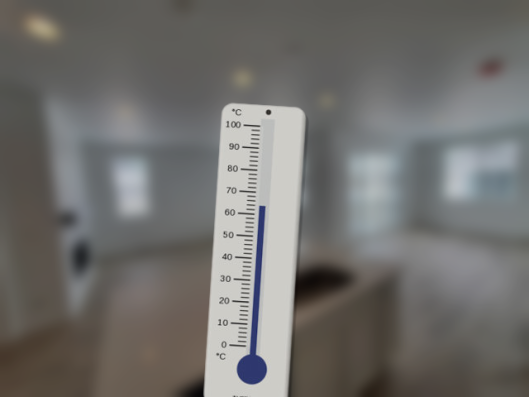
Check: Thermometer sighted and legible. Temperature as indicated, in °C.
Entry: 64 °C
